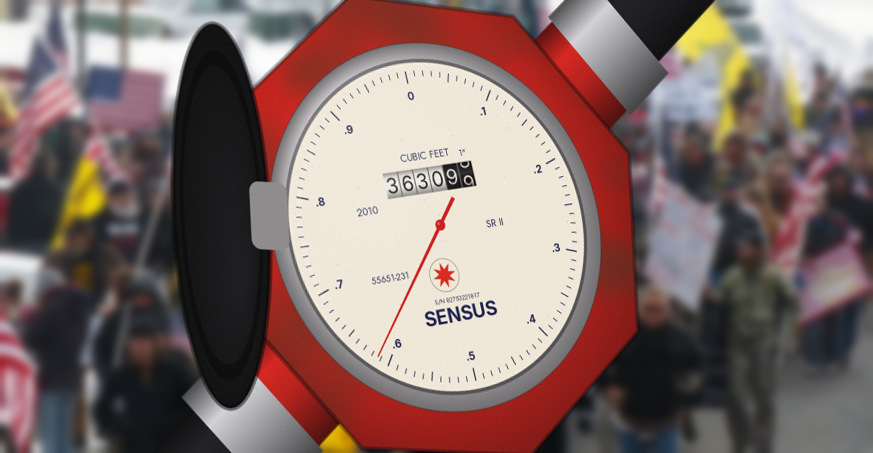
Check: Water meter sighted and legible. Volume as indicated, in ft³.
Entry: 363098.61 ft³
